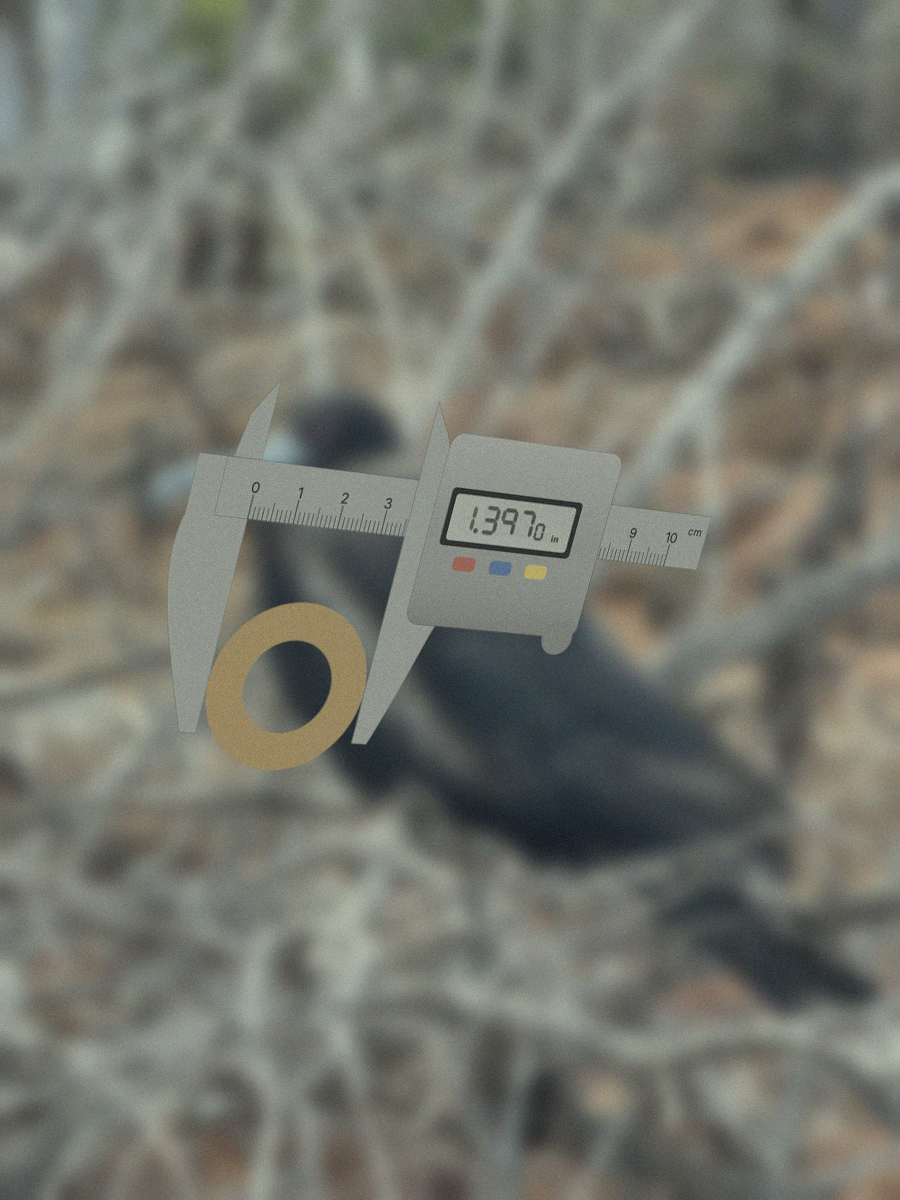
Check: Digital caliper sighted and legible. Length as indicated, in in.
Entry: 1.3970 in
